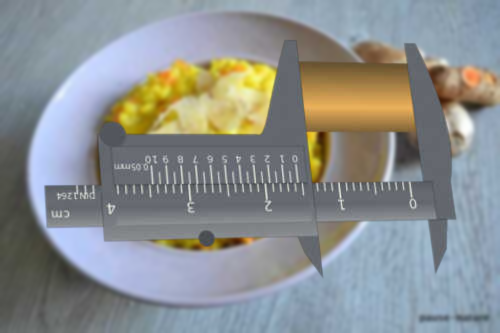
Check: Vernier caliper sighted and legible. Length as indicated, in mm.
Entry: 15.6 mm
